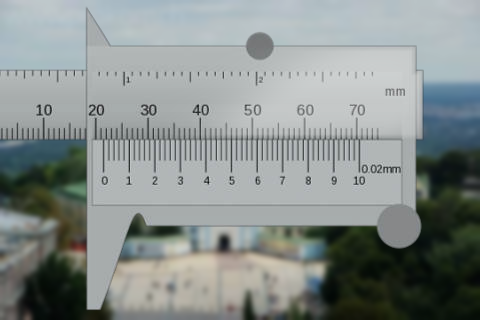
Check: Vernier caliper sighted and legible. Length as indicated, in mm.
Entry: 21.5 mm
